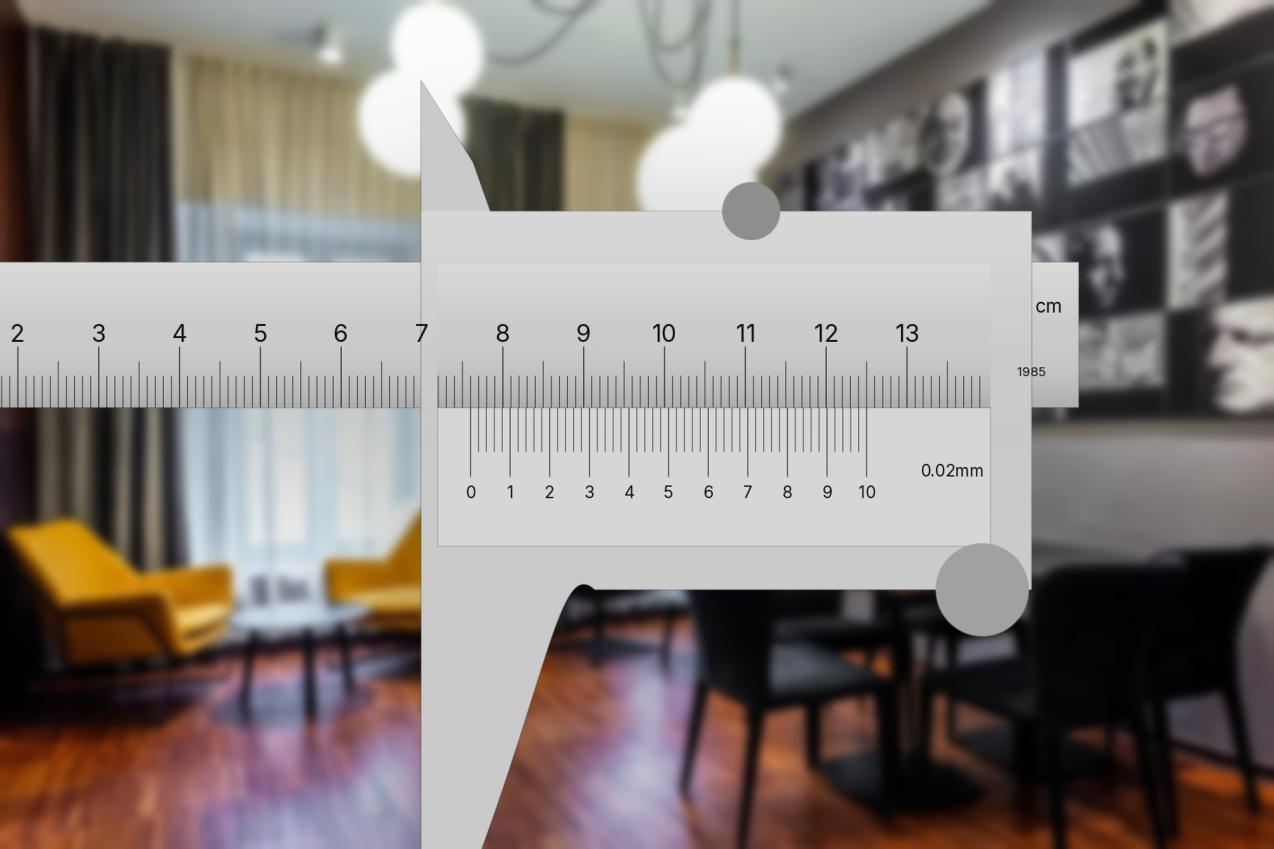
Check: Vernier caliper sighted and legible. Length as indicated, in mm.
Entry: 76.0 mm
